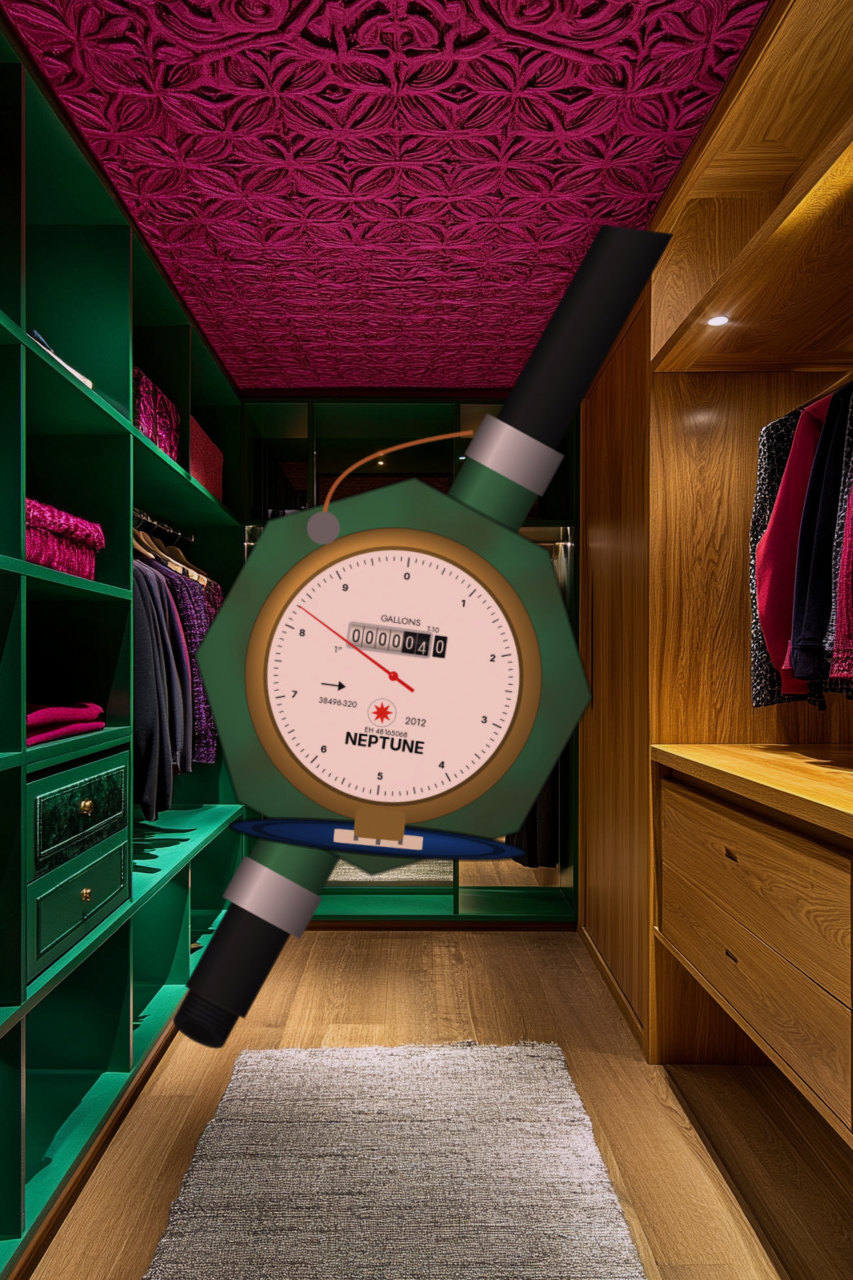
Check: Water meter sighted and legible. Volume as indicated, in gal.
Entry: 38.3 gal
